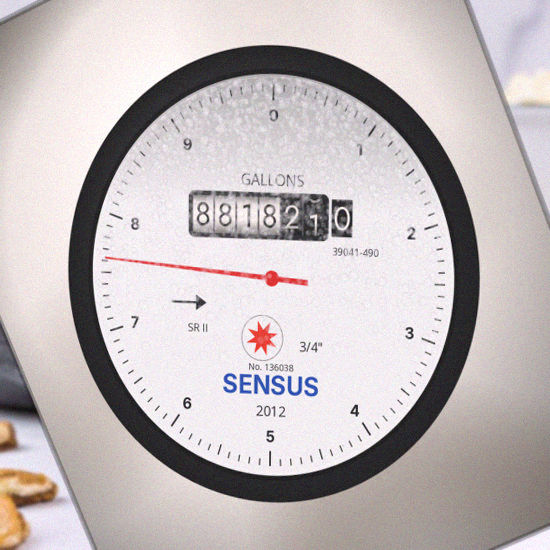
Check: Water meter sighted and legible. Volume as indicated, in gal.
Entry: 8818207.6 gal
